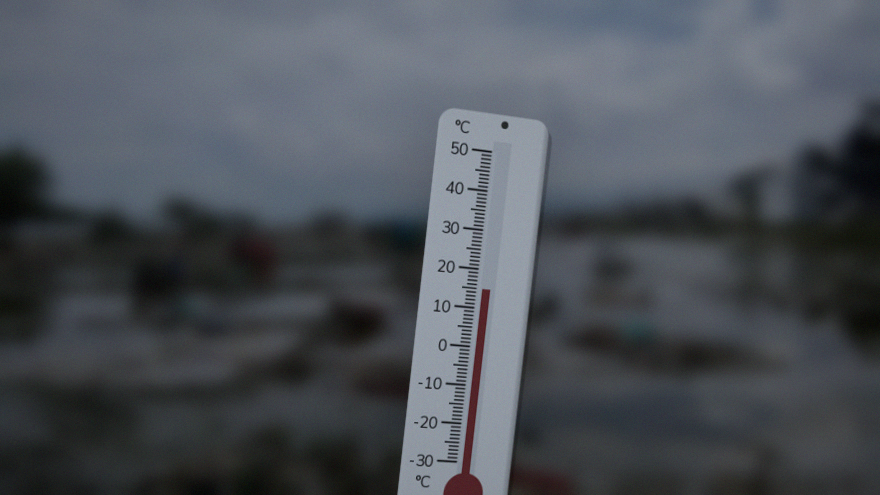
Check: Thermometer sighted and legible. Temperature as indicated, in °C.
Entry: 15 °C
